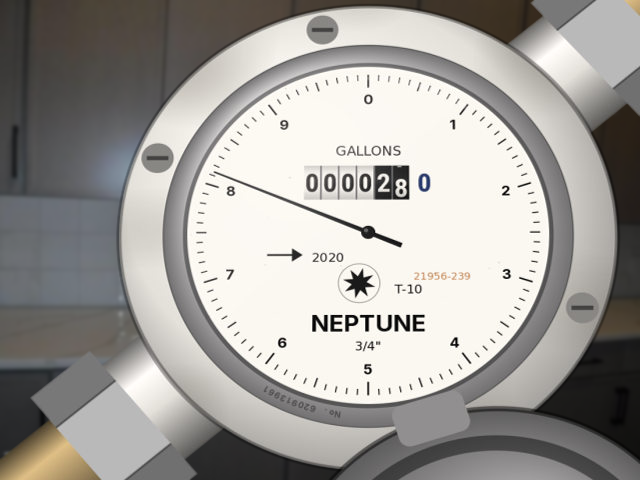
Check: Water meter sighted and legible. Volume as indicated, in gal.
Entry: 278.1 gal
